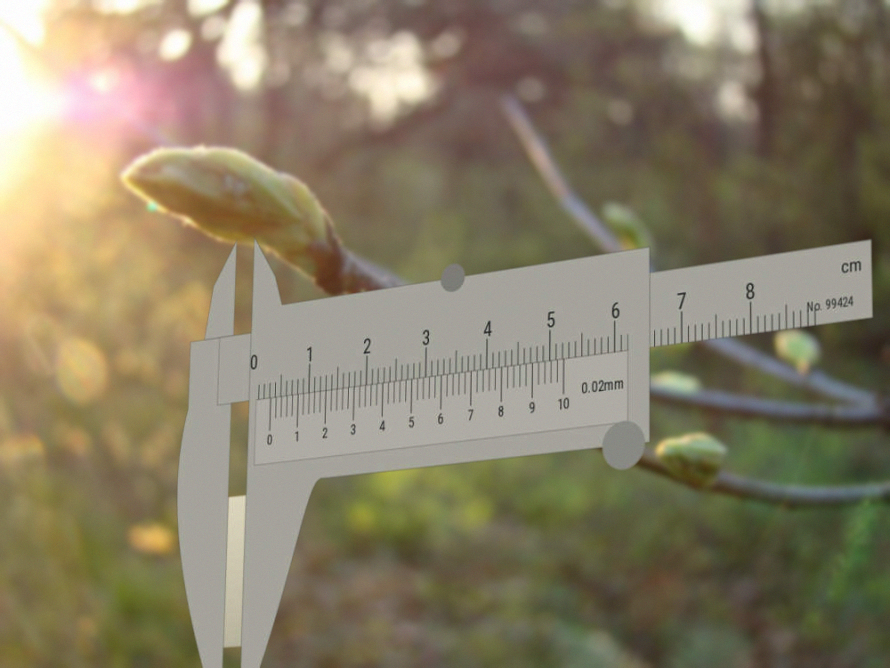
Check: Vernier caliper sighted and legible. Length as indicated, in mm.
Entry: 3.2 mm
